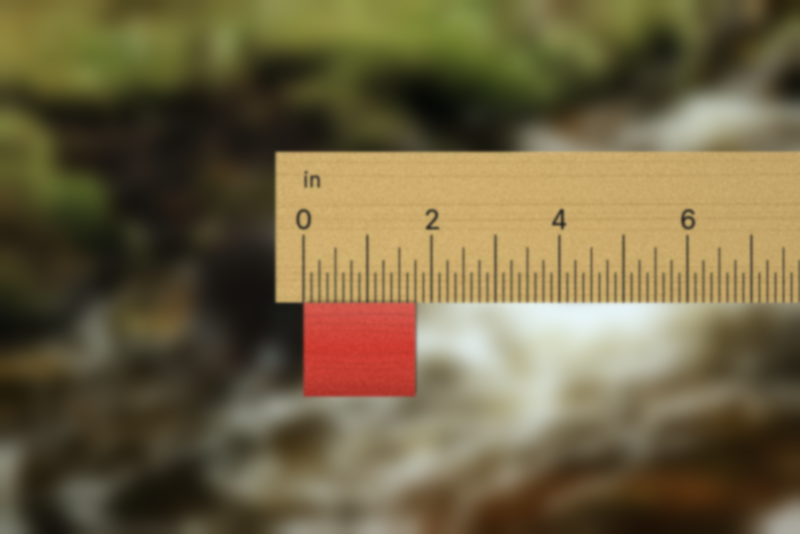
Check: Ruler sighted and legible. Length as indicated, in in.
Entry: 1.75 in
